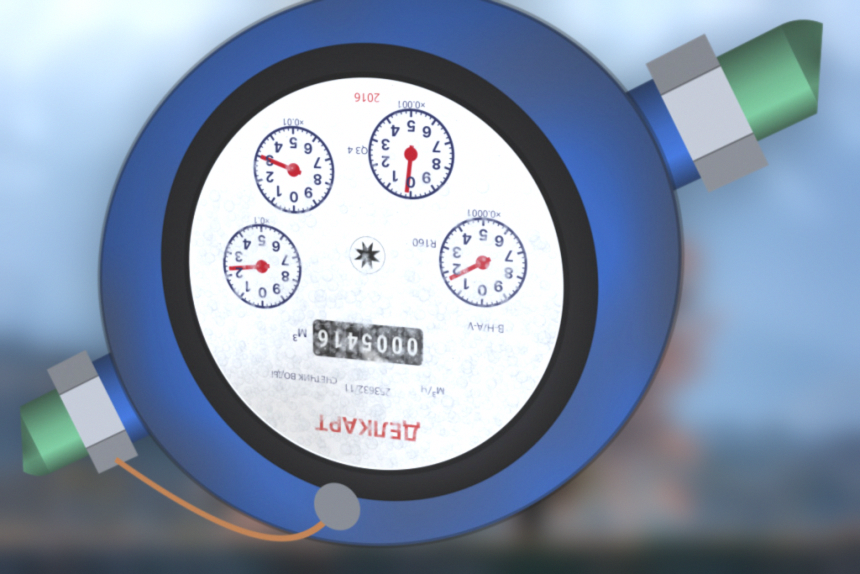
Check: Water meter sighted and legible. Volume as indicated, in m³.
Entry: 5416.2301 m³
